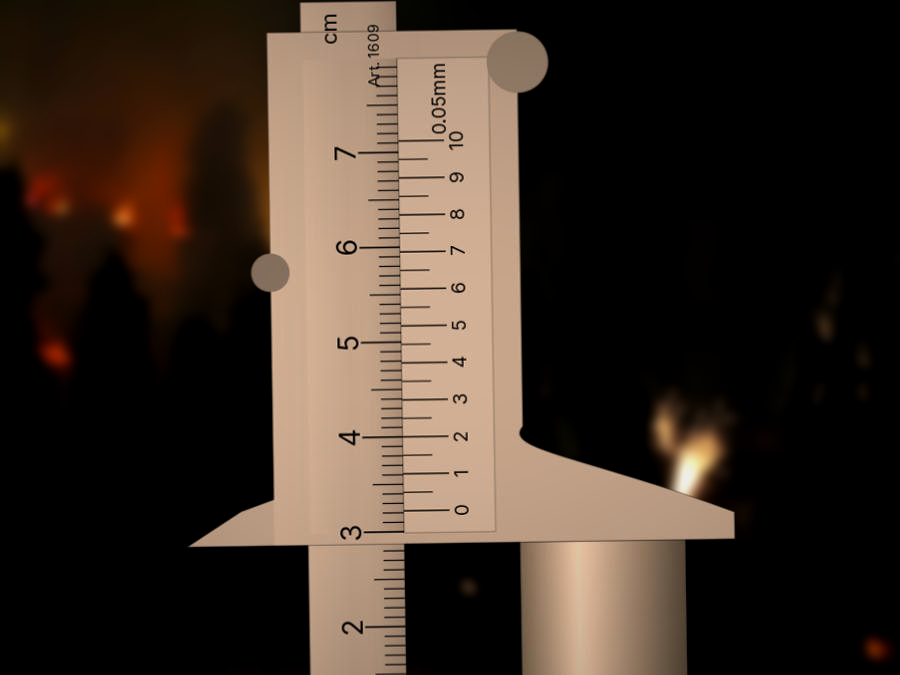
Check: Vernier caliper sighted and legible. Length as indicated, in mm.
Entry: 32.2 mm
